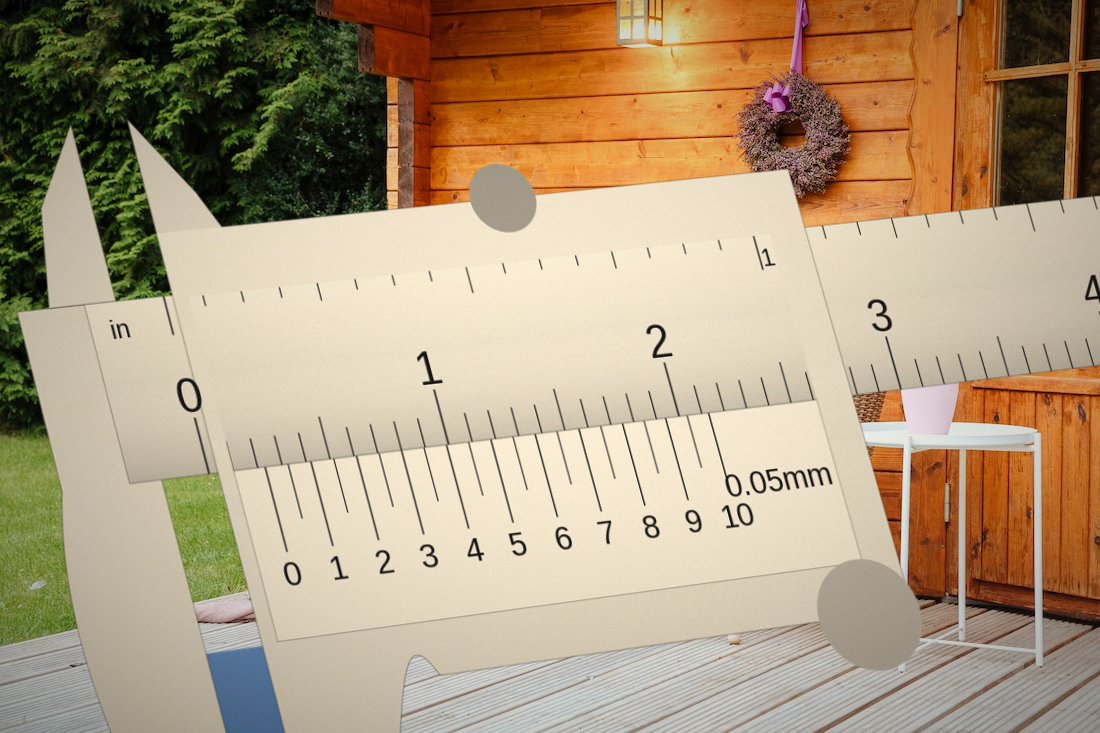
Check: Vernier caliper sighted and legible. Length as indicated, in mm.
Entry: 2.3 mm
